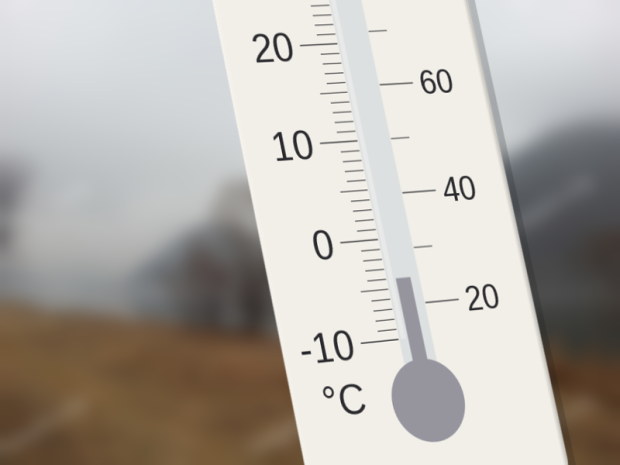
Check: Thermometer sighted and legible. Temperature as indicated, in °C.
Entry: -4 °C
